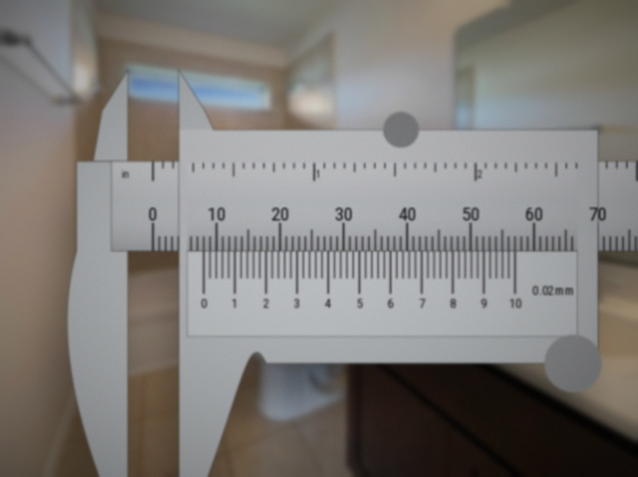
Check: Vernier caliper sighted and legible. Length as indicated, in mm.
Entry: 8.0 mm
